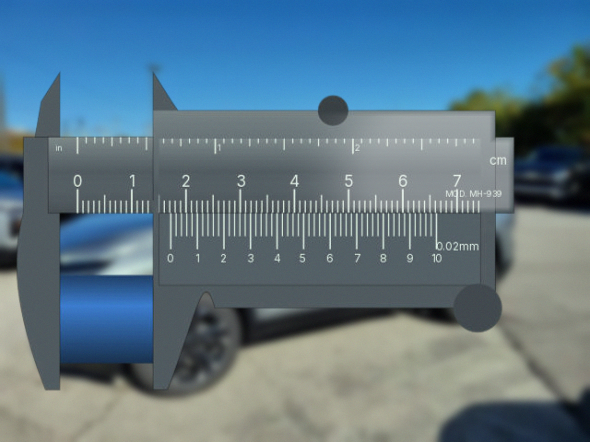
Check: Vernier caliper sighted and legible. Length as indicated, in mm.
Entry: 17.2 mm
